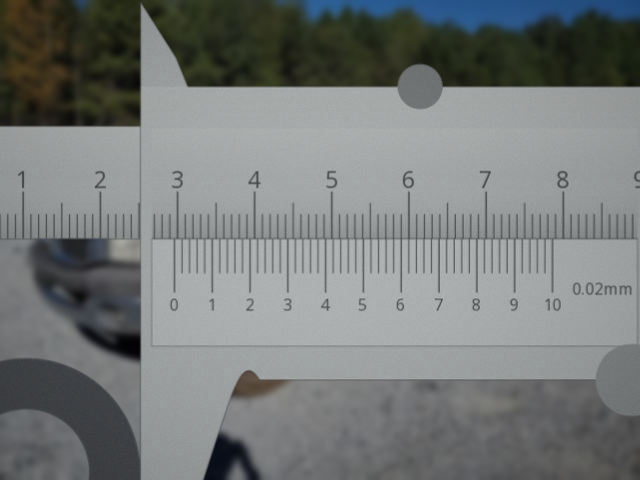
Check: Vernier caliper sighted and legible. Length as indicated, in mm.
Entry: 29.6 mm
